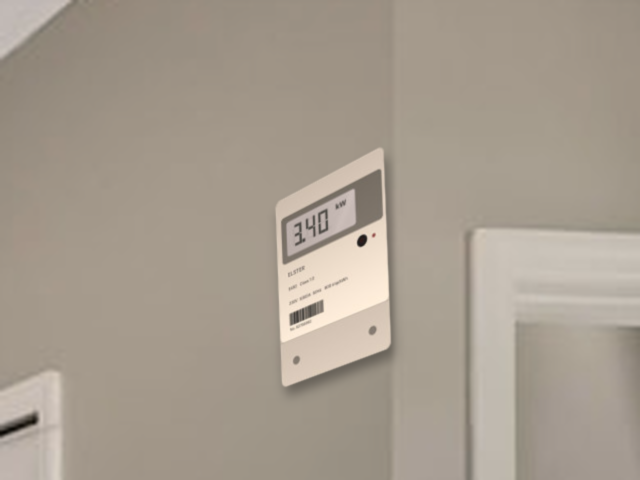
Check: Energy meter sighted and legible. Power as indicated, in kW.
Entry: 3.40 kW
